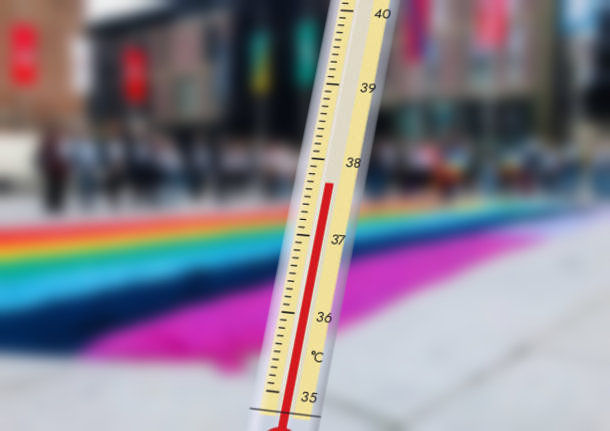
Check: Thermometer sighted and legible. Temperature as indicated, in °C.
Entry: 37.7 °C
